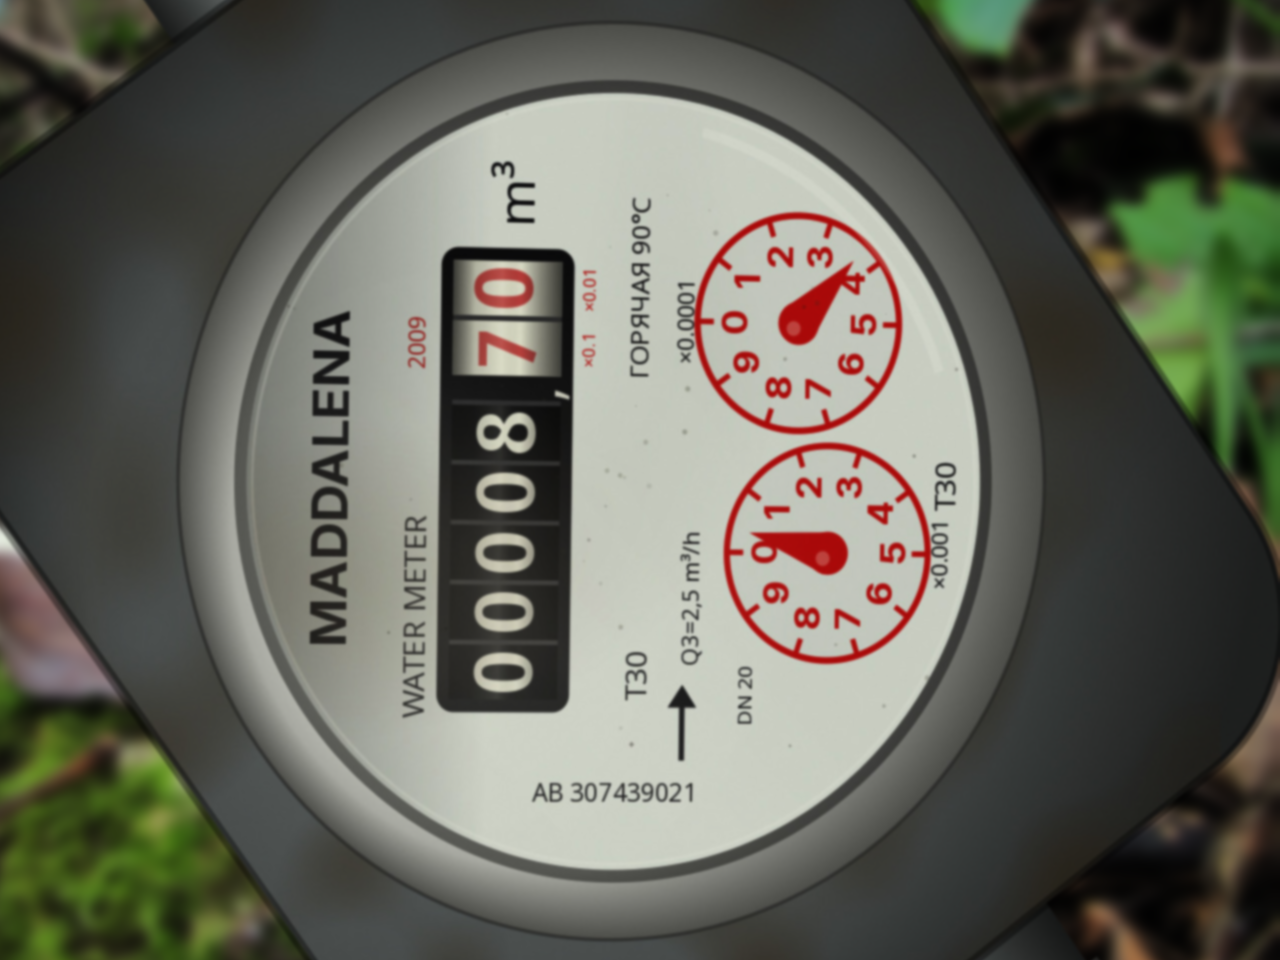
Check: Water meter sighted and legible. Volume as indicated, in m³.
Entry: 8.7003 m³
